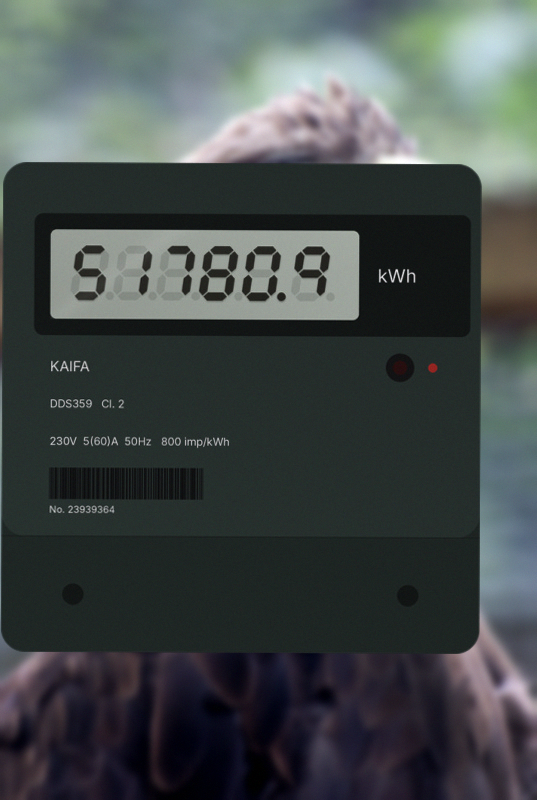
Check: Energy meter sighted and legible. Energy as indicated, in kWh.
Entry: 51780.9 kWh
